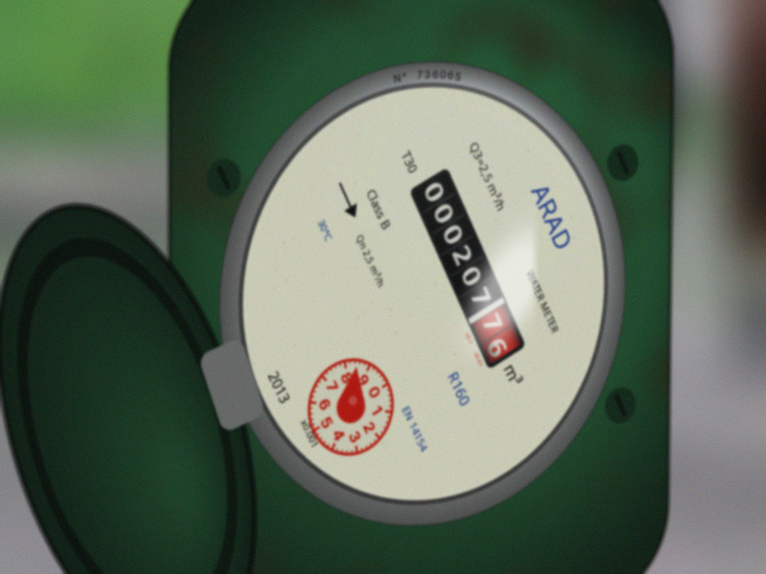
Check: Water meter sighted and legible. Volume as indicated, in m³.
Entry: 207.758 m³
